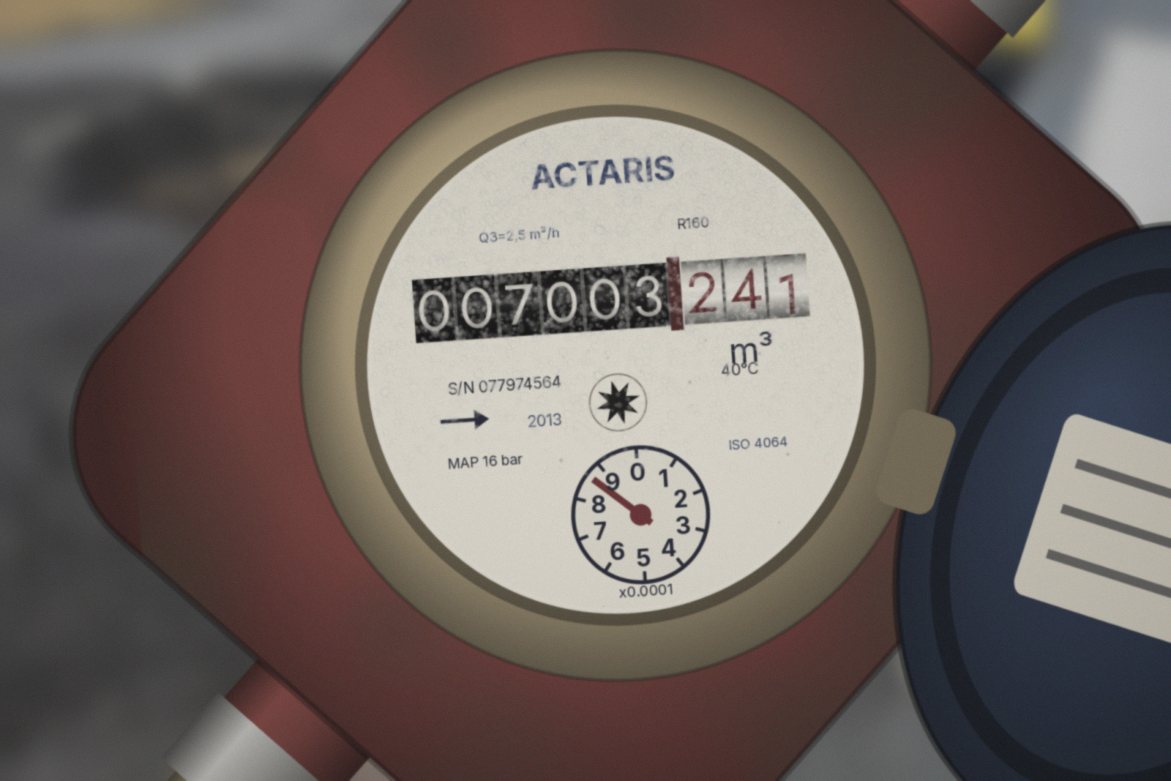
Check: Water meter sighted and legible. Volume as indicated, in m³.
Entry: 7003.2408 m³
